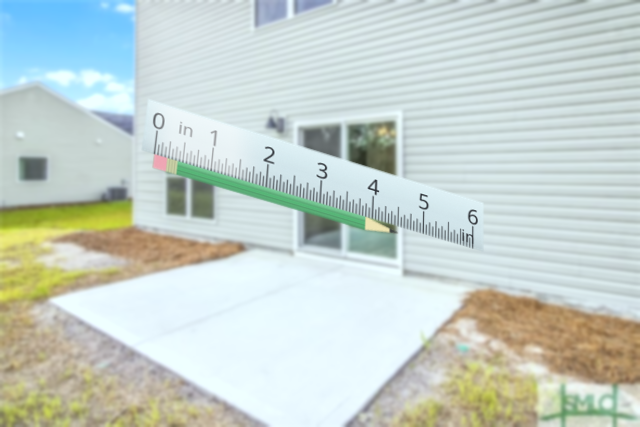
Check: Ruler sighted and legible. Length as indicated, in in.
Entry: 4.5 in
